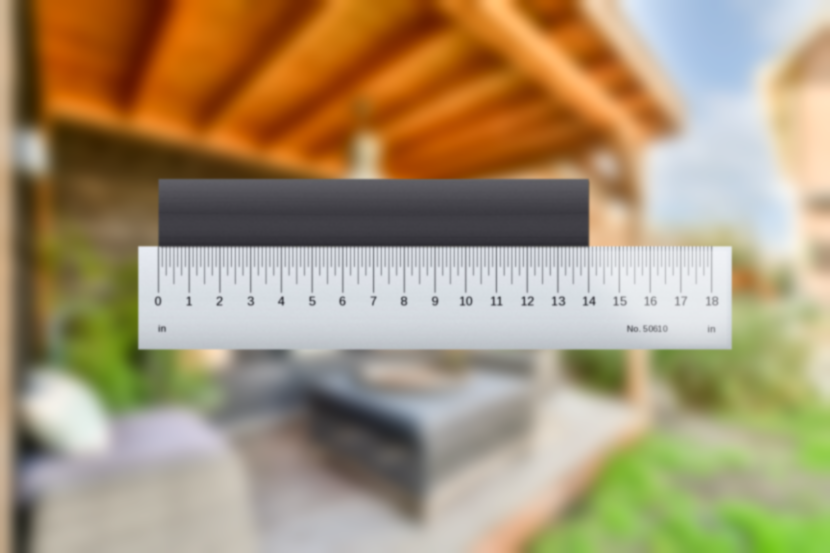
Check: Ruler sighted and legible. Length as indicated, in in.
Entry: 14 in
